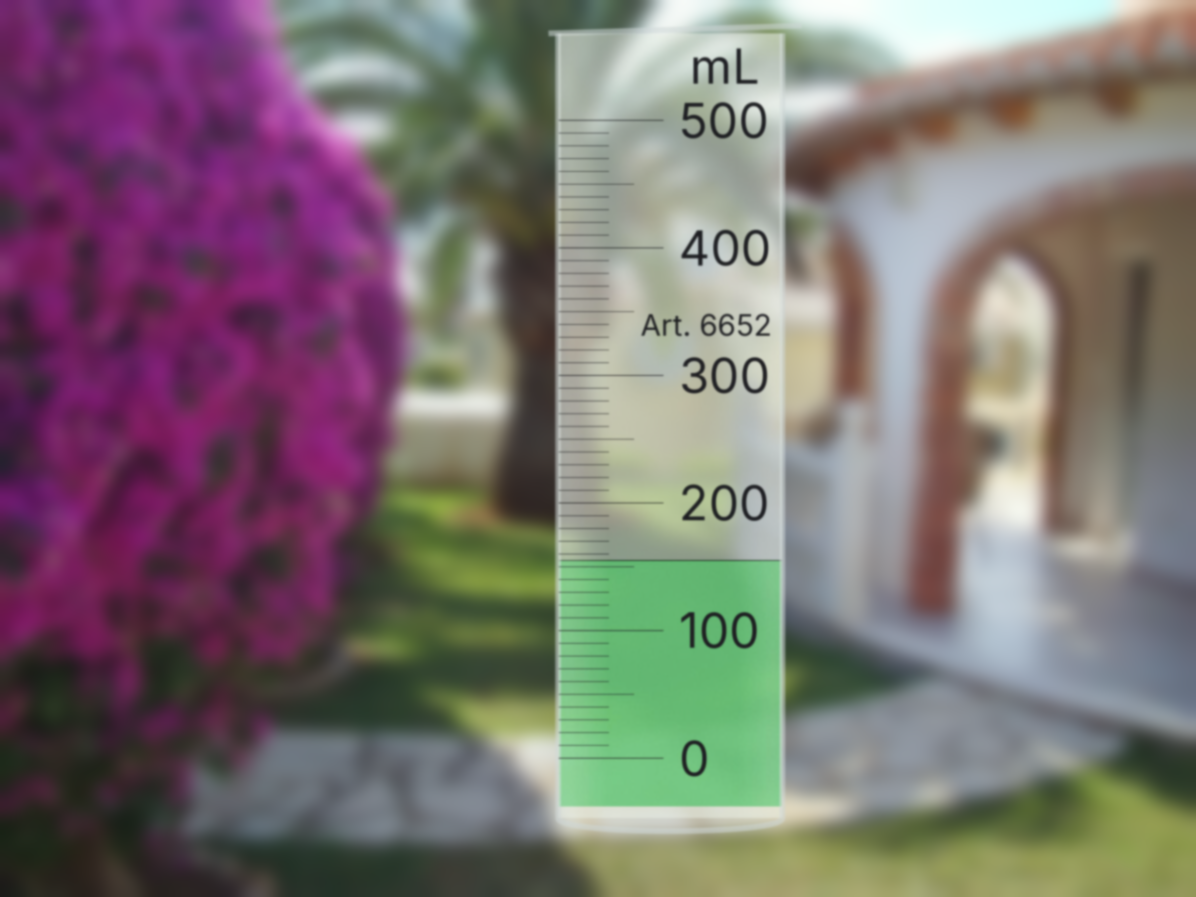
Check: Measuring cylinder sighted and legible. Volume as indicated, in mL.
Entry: 155 mL
